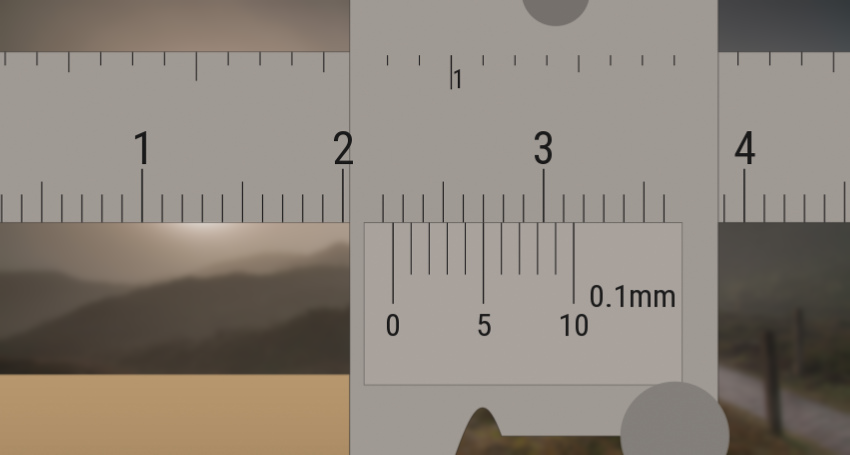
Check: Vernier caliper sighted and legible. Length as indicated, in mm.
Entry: 22.5 mm
